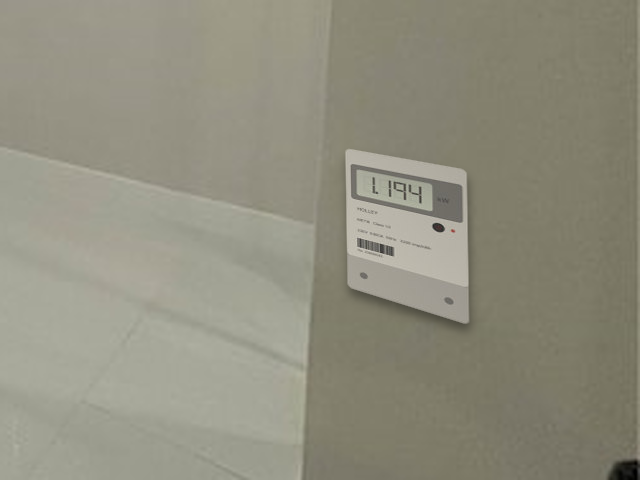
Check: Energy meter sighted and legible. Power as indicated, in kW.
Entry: 1.194 kW
